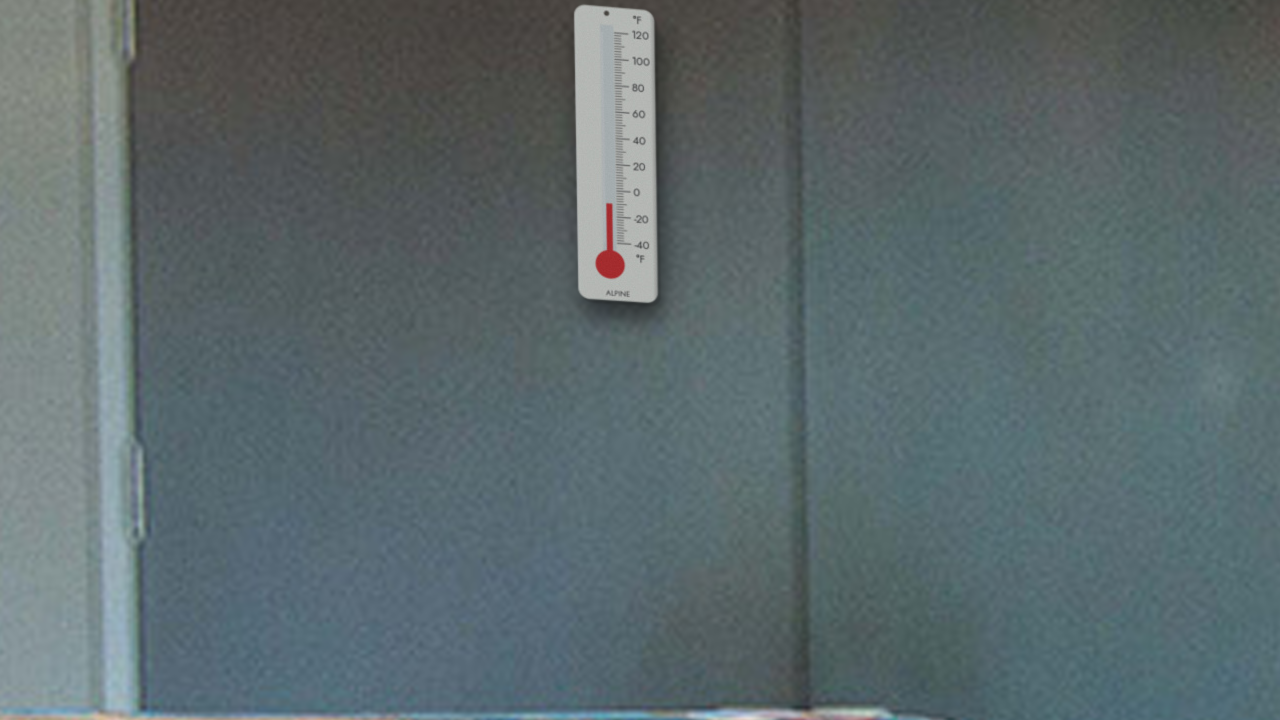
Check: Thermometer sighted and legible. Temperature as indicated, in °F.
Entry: -10 °F
